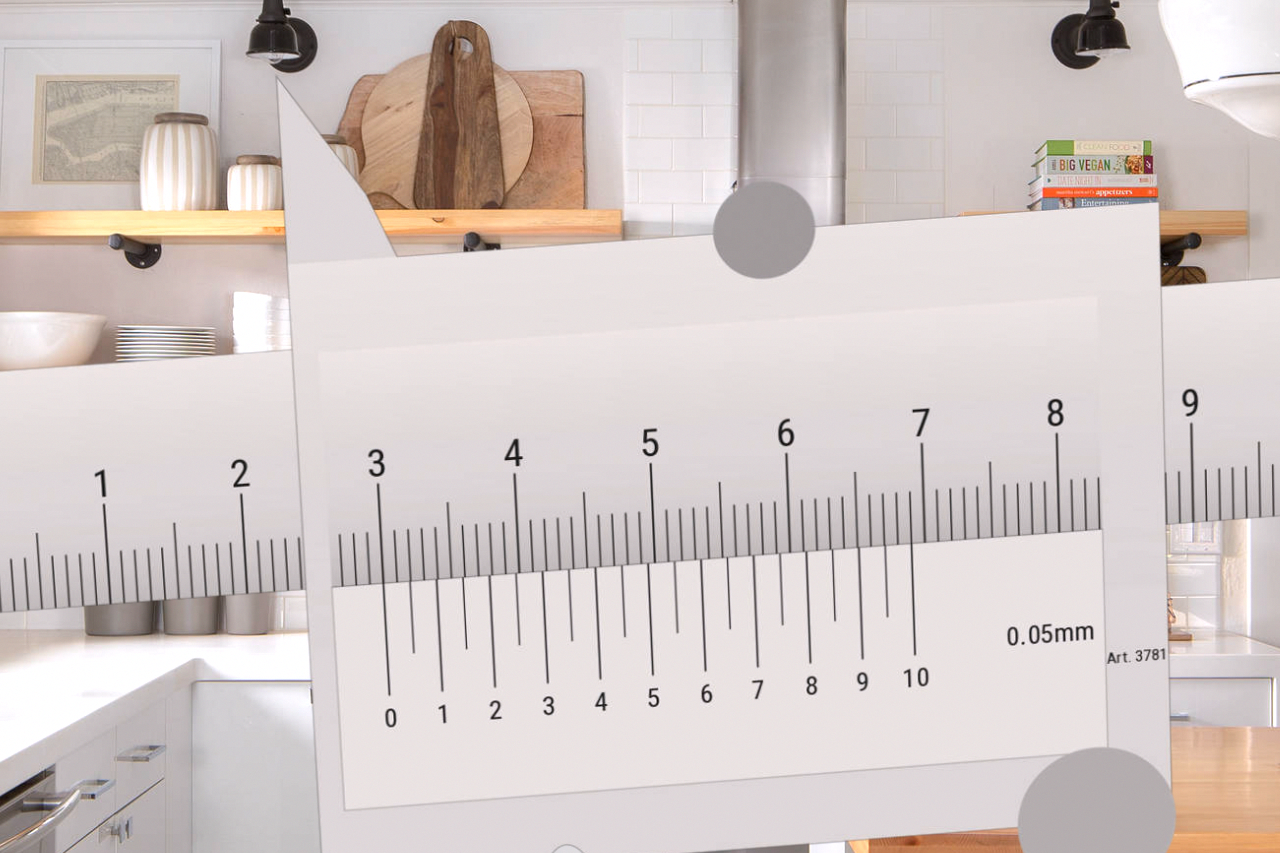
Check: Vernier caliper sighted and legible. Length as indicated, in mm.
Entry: 30.0 mm
